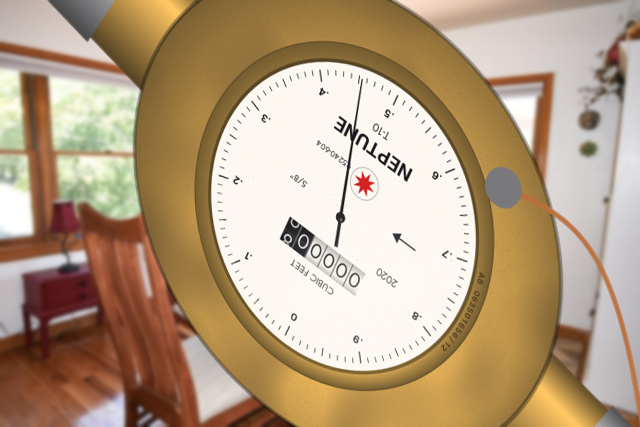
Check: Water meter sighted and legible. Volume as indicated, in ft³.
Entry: 8.45 ft³
